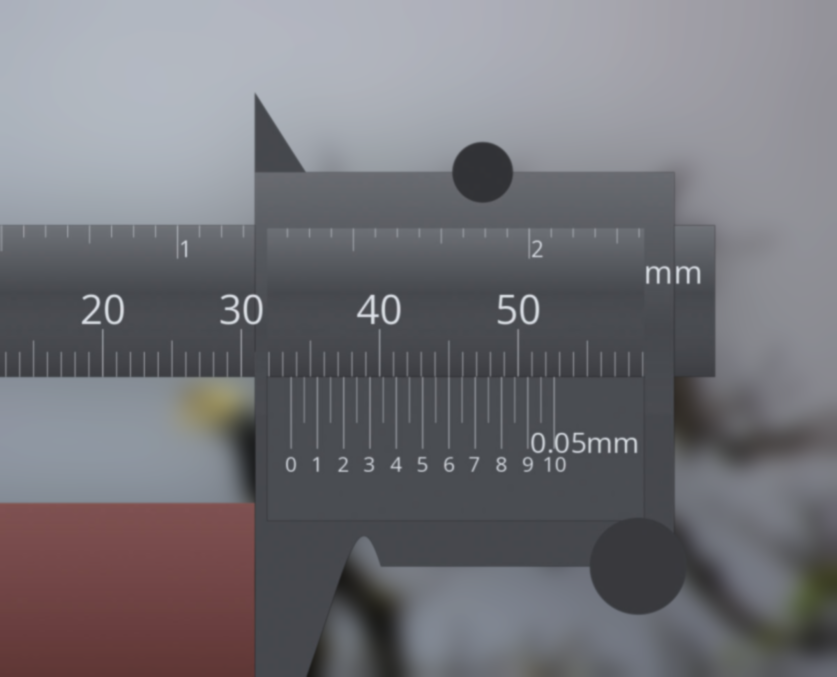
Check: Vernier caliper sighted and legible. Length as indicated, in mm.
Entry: 33.6 mm
